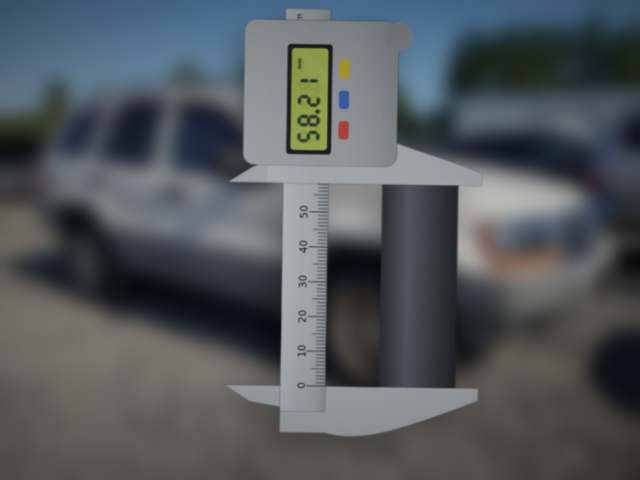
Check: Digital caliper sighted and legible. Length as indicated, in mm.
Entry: 58.21 mm
